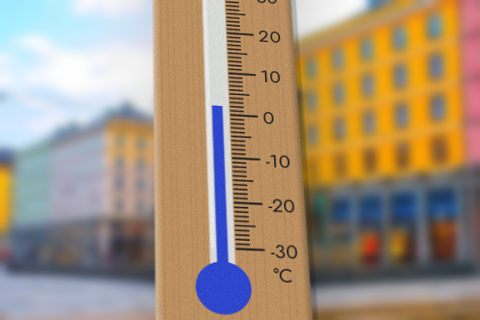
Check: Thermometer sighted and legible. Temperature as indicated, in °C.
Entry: 2 °C
